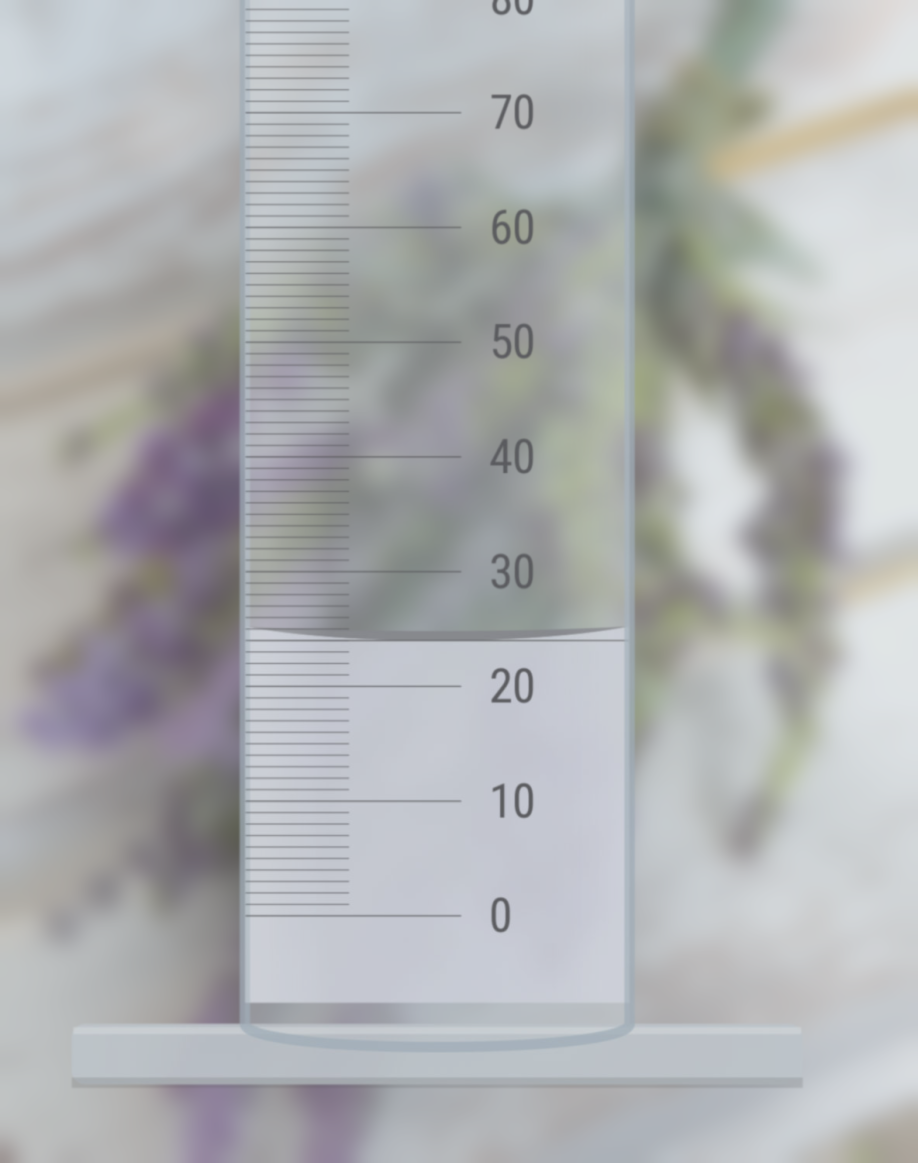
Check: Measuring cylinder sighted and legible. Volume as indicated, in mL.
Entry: 24 mL
